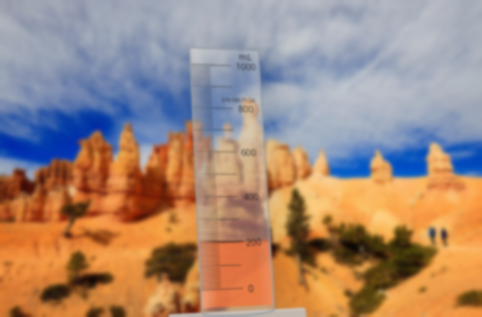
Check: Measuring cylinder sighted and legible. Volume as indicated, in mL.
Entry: 200 mL
